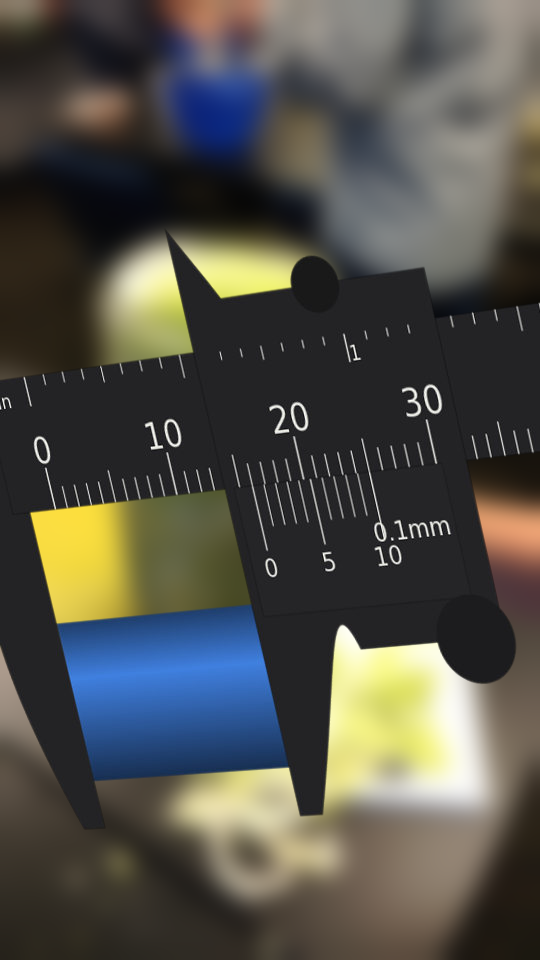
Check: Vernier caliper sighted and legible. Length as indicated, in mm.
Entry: 16.0 mm
